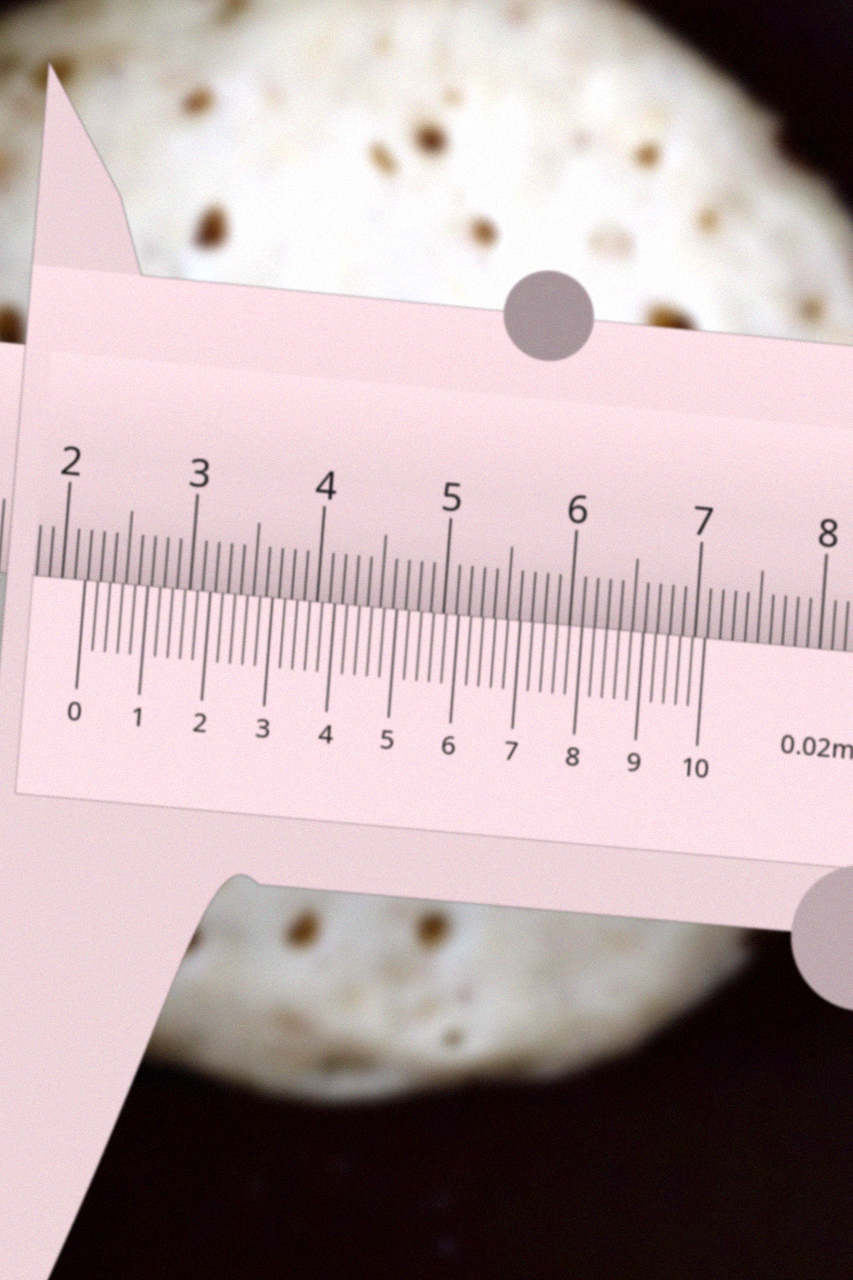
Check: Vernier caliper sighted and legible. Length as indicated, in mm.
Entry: 21.8 mm
